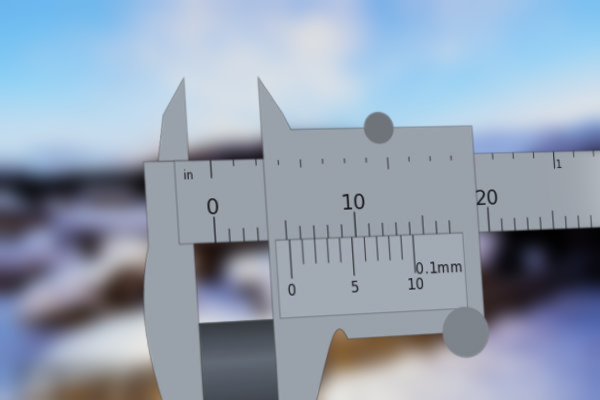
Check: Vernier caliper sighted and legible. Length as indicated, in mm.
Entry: 5.2 mm
